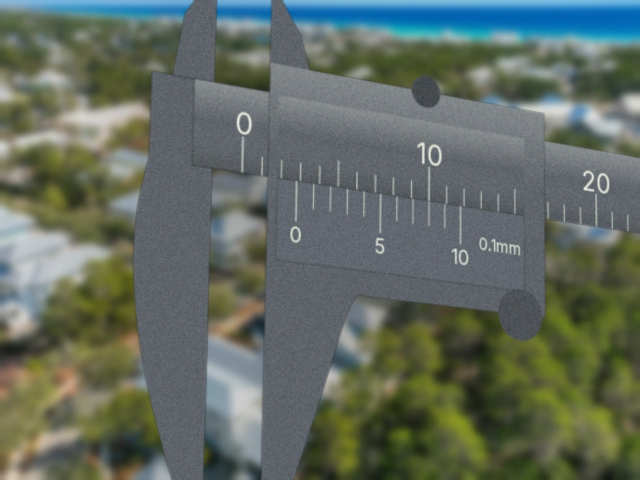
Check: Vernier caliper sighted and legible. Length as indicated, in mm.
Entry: 2.8 mm
